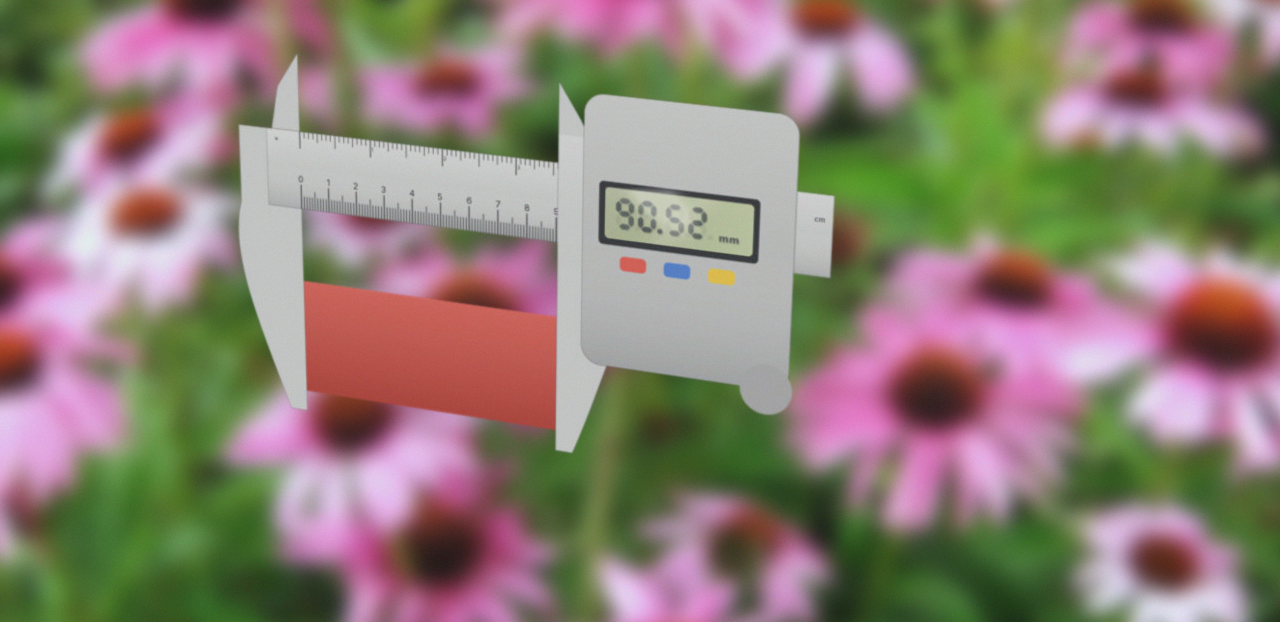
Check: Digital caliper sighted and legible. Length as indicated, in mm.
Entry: 90.52 mm
